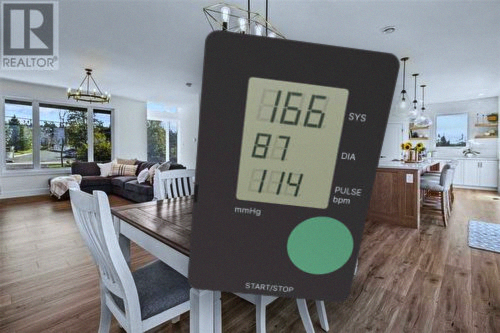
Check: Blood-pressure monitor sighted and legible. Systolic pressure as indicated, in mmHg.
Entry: 166 mmHg
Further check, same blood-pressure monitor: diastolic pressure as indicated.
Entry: 87 mmHg
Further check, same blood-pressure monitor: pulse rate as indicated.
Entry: 114 bpm
